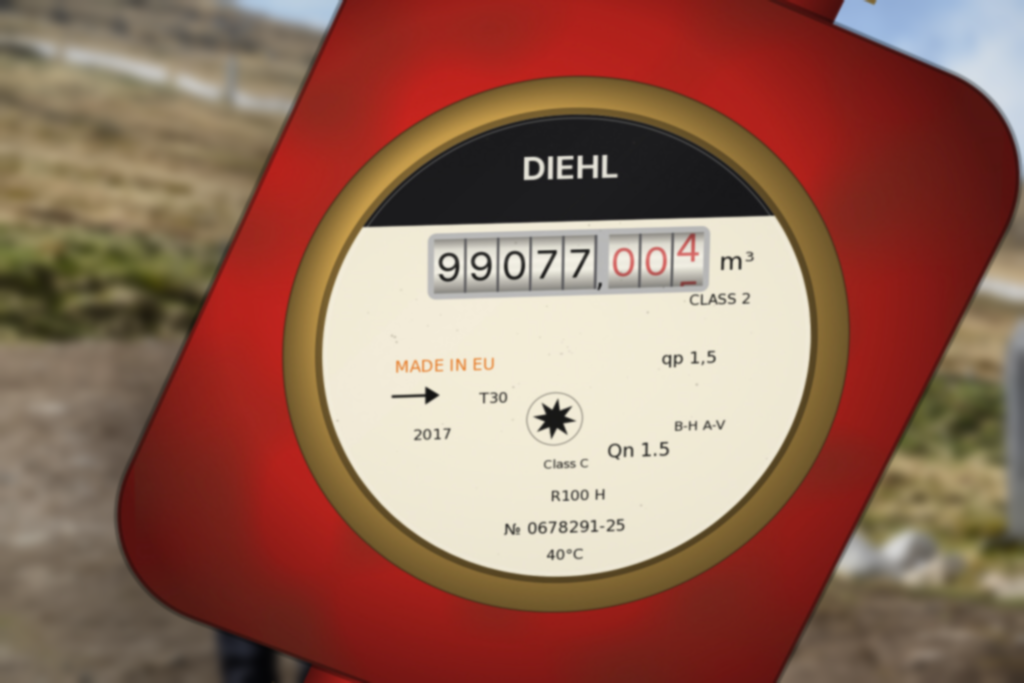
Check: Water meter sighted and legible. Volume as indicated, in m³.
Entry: 99077.004 m³
